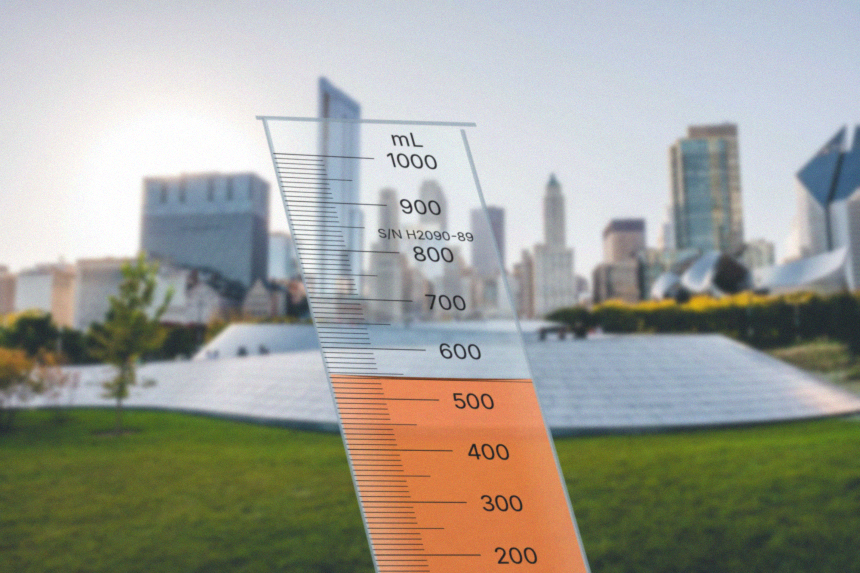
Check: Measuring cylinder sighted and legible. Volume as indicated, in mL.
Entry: 540 mL
